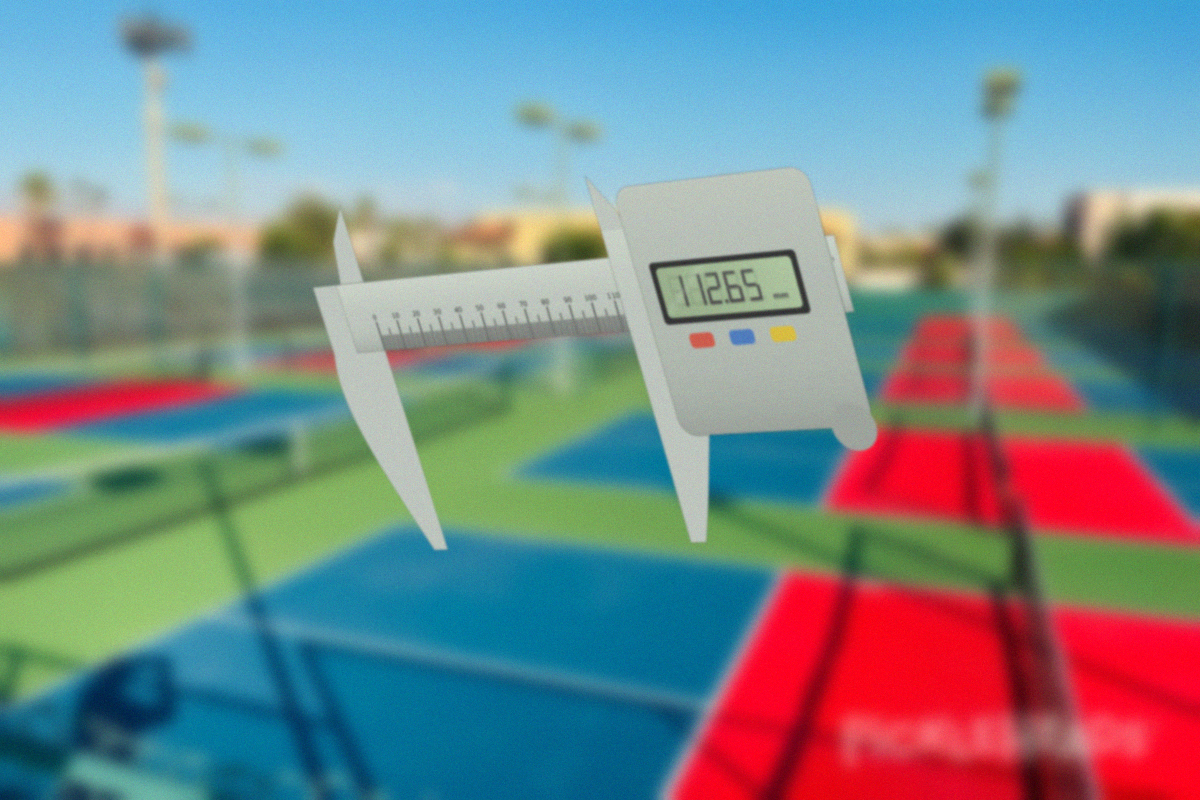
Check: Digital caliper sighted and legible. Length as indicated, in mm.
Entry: 112.65 mm
